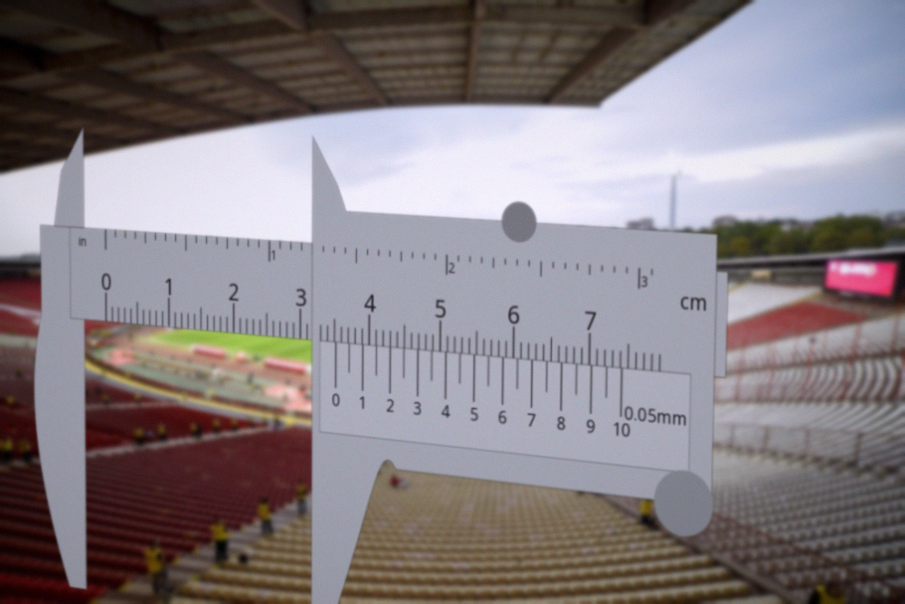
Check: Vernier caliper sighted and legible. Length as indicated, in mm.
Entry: 35.2 mm
